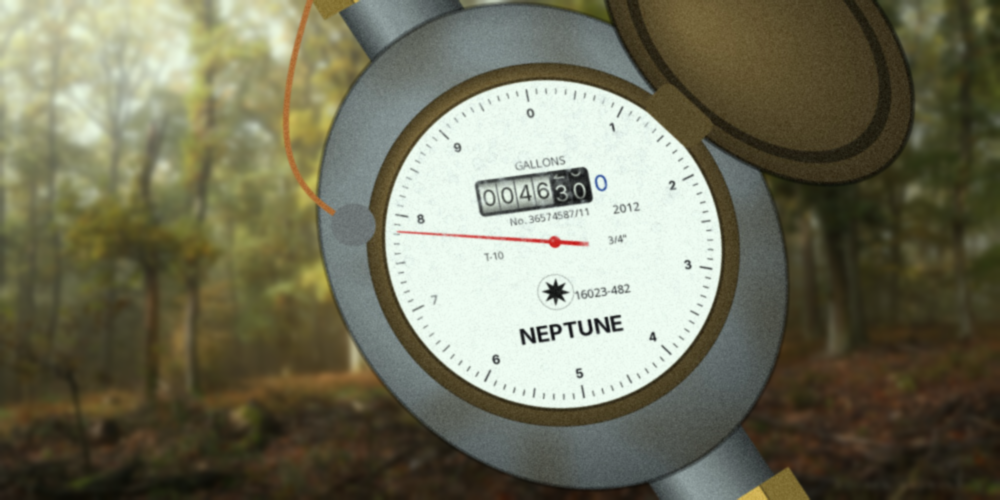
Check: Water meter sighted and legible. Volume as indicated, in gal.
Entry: 46297.8 gal
